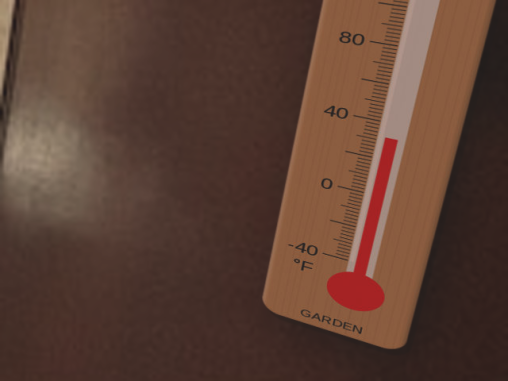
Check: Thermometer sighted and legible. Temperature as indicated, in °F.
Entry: 32 °F
